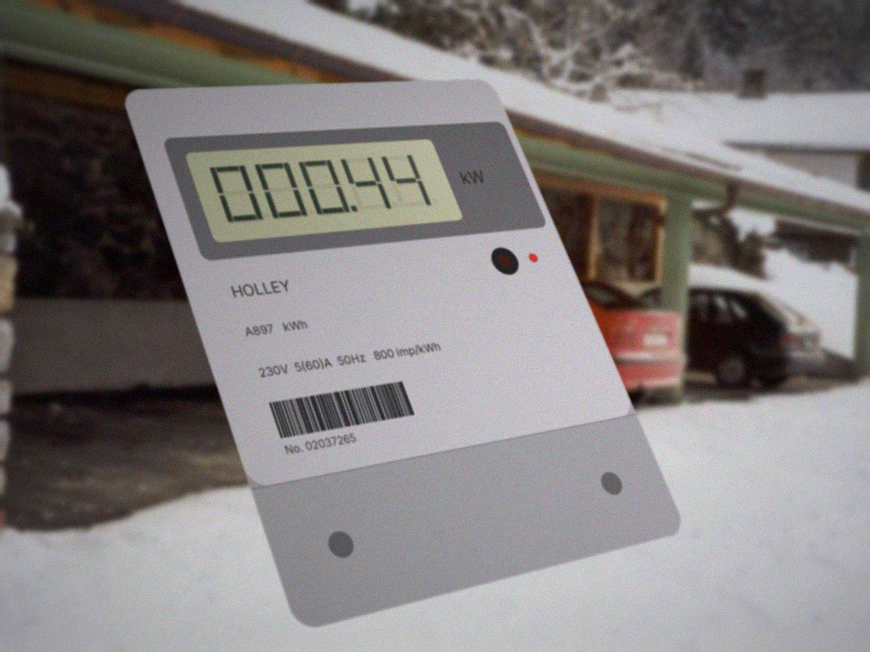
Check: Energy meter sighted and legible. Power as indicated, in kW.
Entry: 0.44 kW
